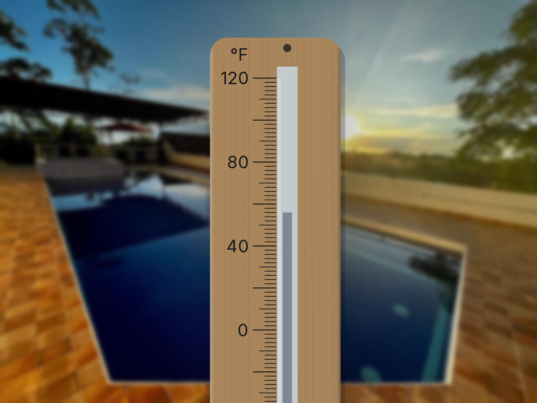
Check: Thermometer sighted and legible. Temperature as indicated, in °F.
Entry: 56 °F
